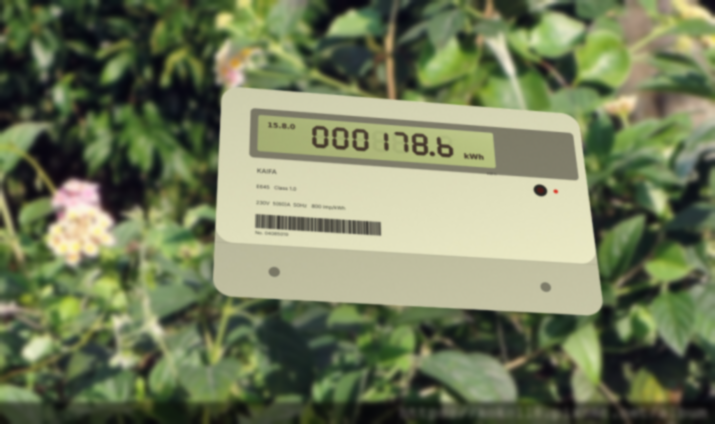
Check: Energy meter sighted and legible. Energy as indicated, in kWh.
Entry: 178.6 kWh
